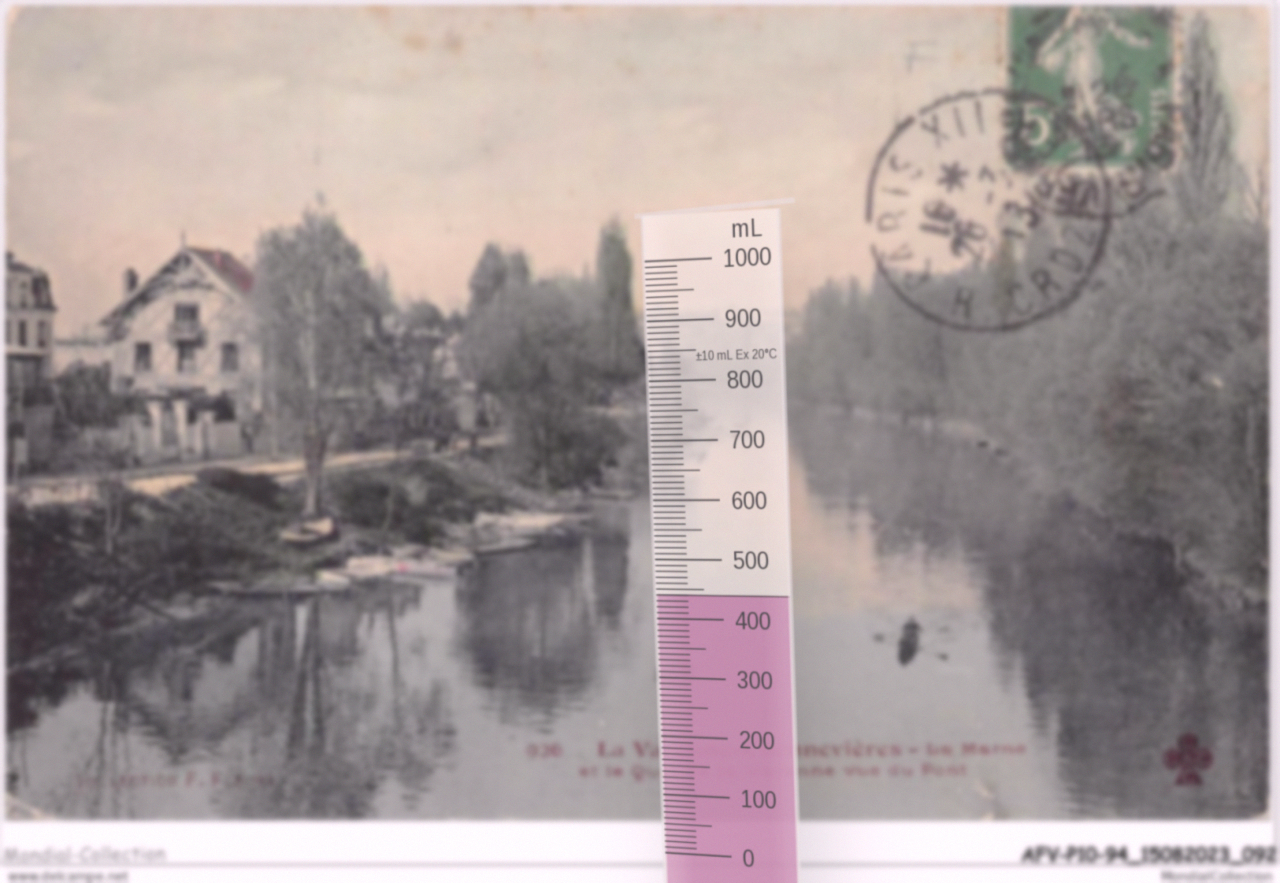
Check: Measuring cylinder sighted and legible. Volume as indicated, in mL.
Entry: 440 mL
